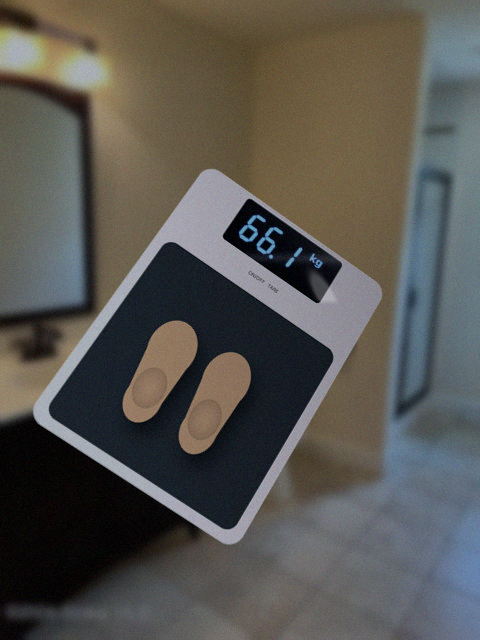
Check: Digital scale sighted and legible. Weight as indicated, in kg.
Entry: 66.1 kg
